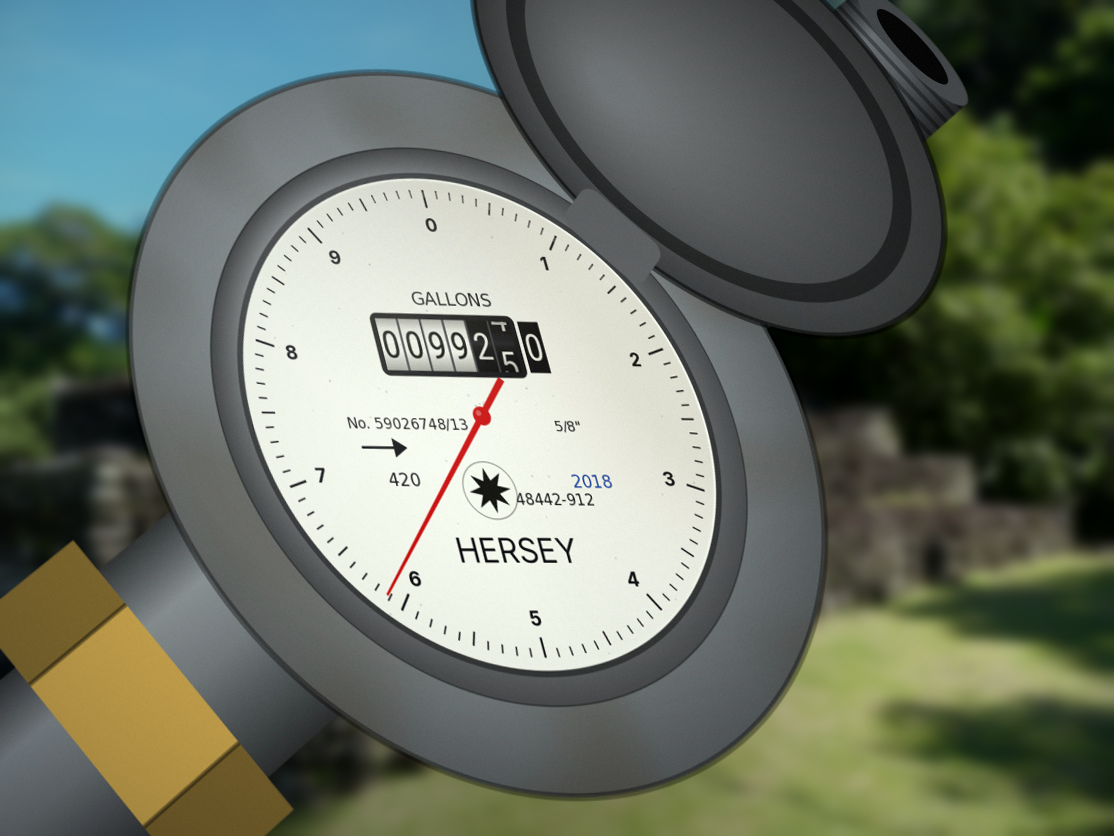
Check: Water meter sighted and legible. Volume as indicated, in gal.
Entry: 99246.1 gal
